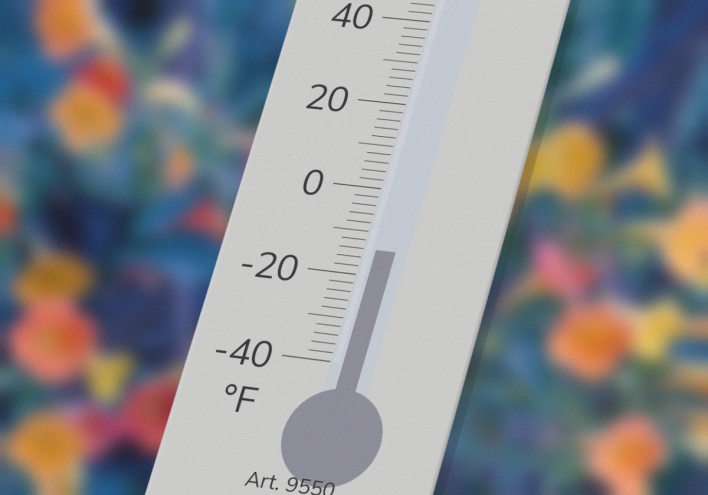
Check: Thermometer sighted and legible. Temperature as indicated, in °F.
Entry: -14 °F
